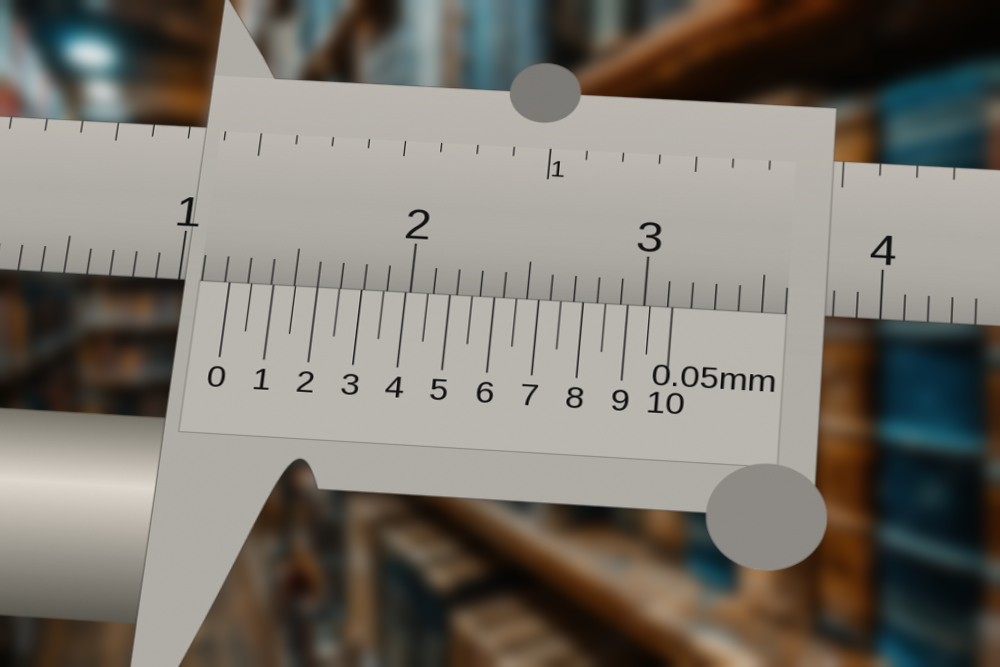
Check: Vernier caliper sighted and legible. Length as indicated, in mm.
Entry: 12.2 mm
